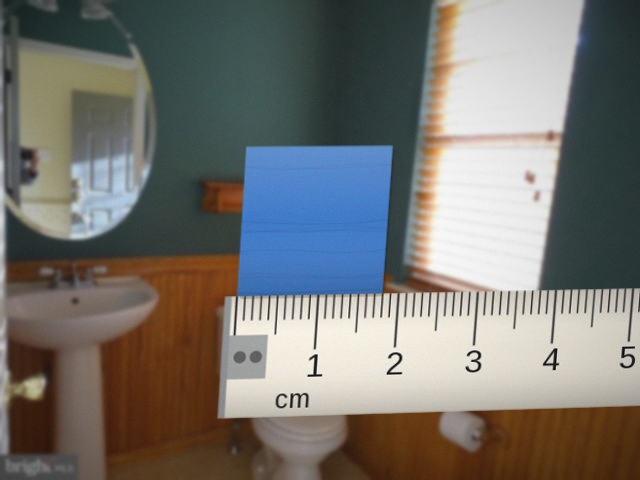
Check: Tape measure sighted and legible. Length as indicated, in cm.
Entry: 1.8 cm
